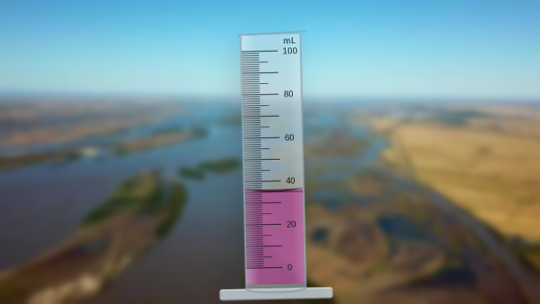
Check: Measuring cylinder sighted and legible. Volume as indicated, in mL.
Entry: 35 mL
